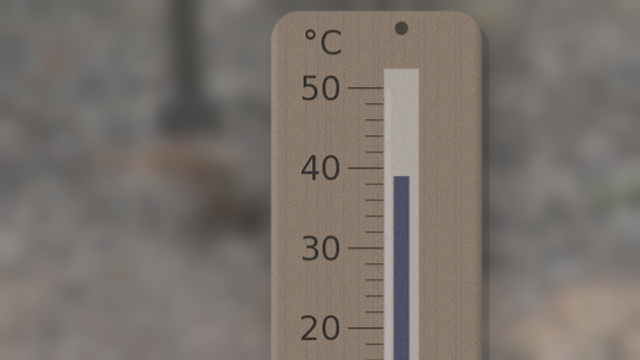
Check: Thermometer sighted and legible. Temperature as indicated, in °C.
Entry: 39 °C
